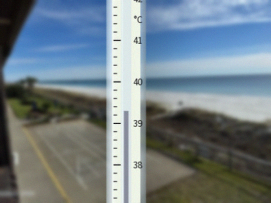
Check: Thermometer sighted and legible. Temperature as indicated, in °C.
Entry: 39.3 °C
